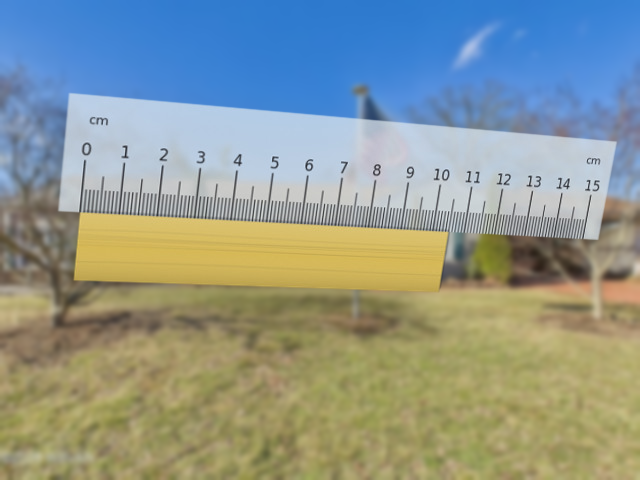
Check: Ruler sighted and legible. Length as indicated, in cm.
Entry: 10.5 cm
